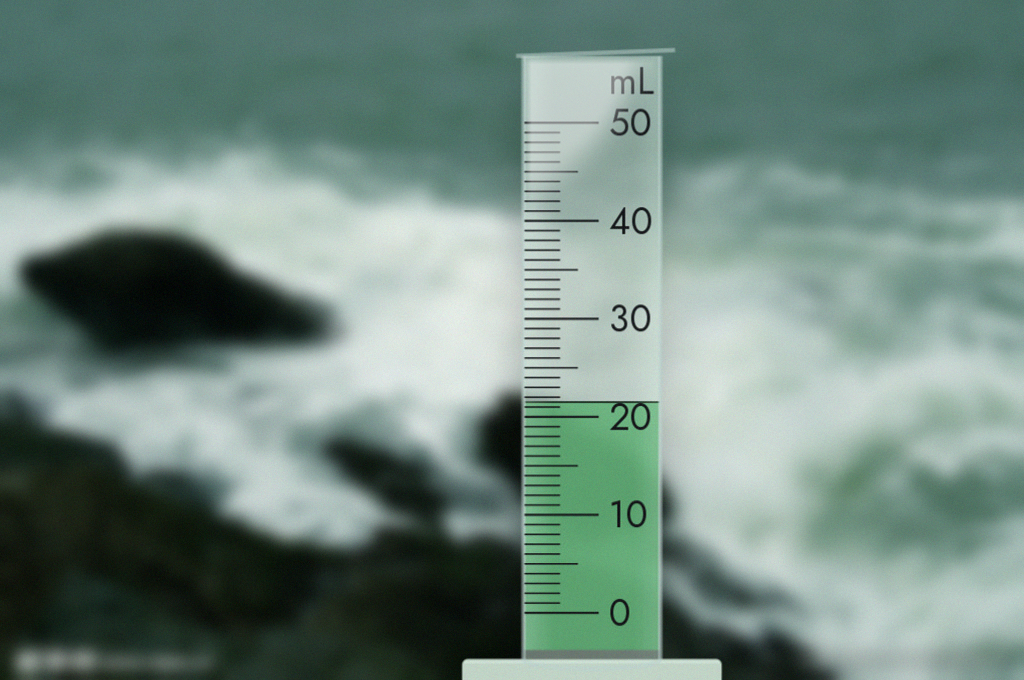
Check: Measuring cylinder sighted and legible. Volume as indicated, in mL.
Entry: 21.5 mL
